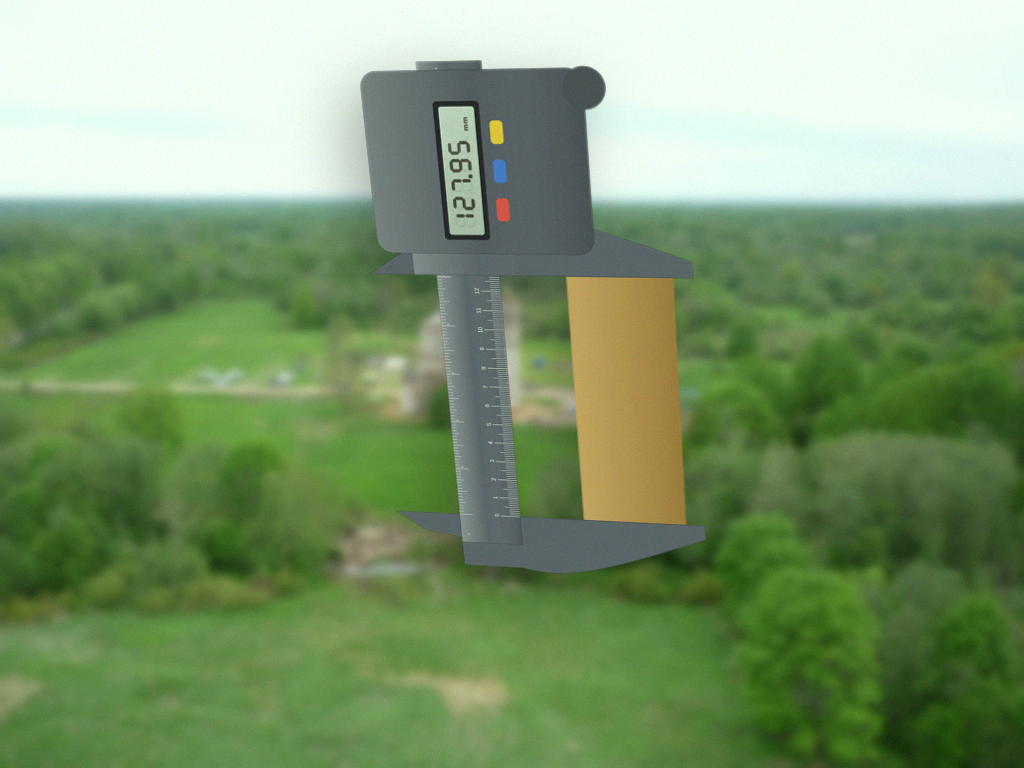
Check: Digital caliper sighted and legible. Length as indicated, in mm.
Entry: 127.95 mm
